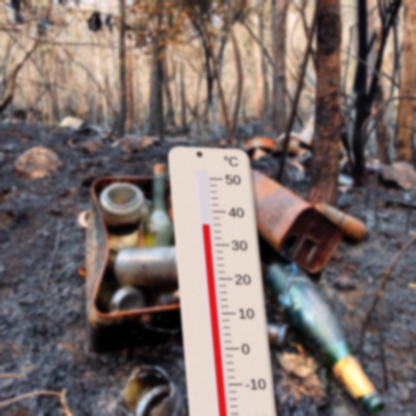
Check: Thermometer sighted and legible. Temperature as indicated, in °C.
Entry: 36 °C
